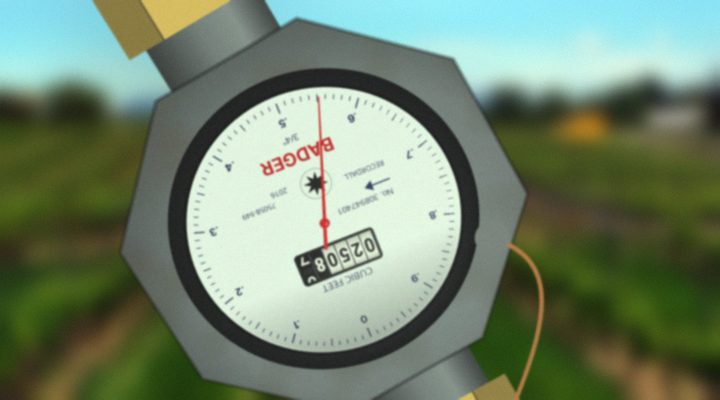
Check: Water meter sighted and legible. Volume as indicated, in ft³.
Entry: 25086.55 ft³
